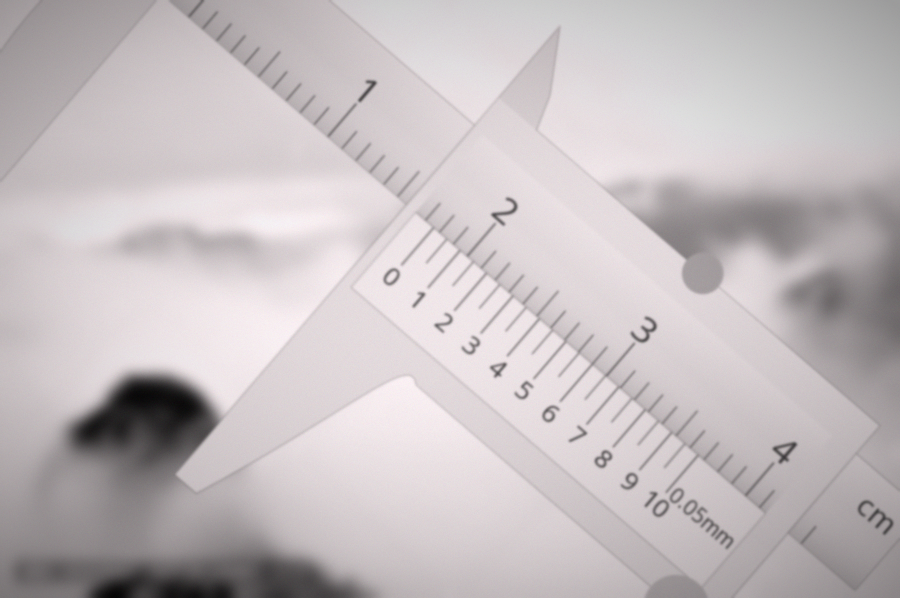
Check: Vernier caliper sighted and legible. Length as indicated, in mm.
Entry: 17.6 mm
